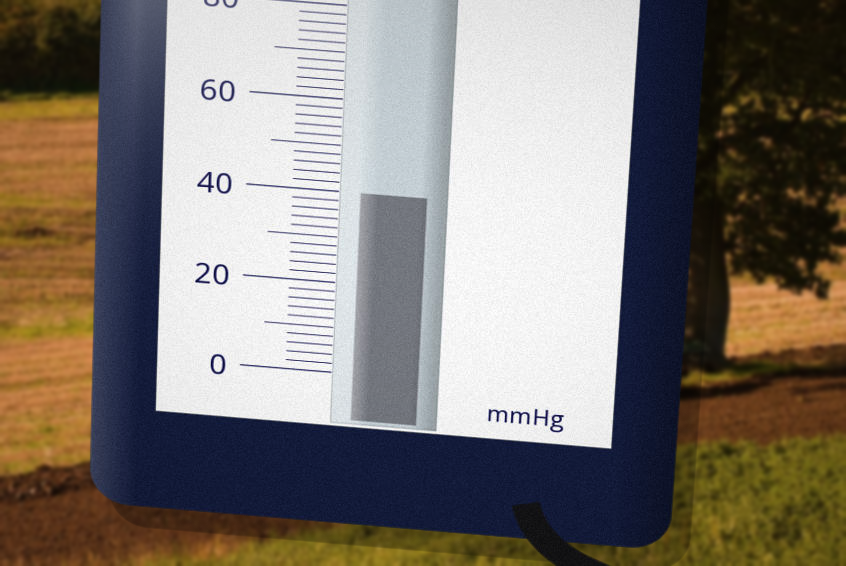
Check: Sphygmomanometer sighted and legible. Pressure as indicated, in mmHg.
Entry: 40 mmHg
